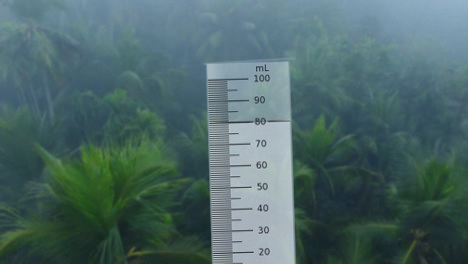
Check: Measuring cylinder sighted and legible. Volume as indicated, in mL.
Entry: 80 mL
